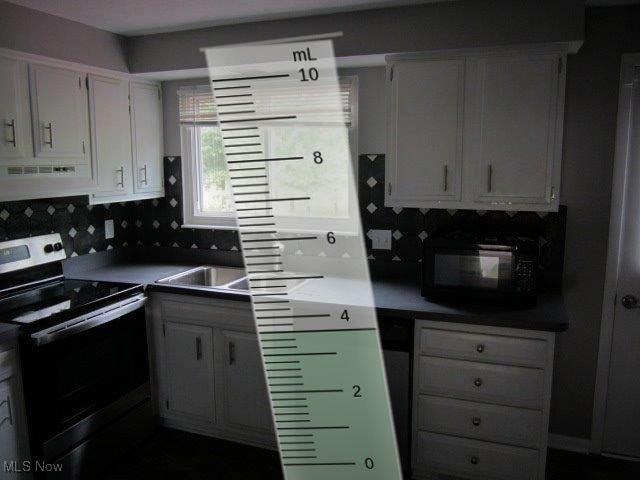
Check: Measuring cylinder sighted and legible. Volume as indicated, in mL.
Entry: 3.6 mL
